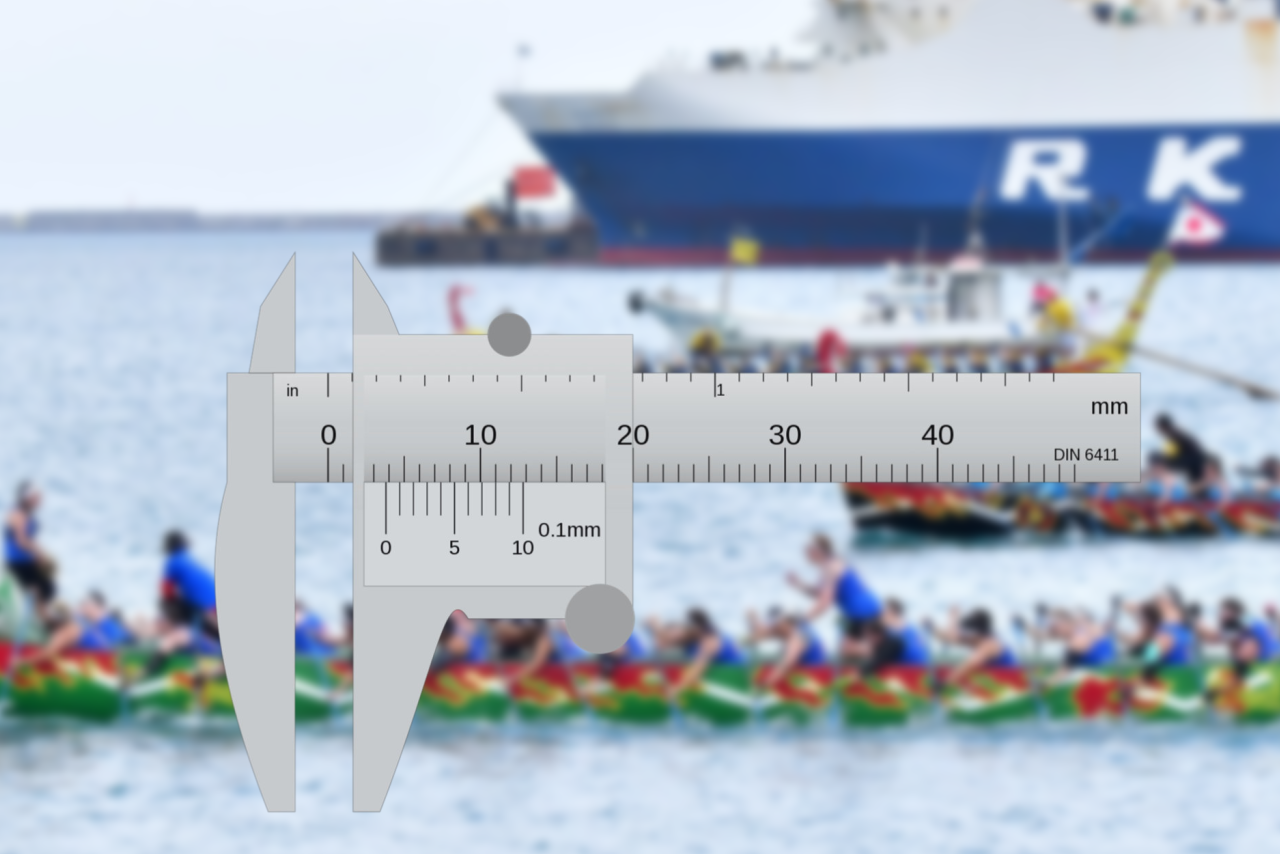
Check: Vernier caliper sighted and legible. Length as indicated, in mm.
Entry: 3.8 mm
